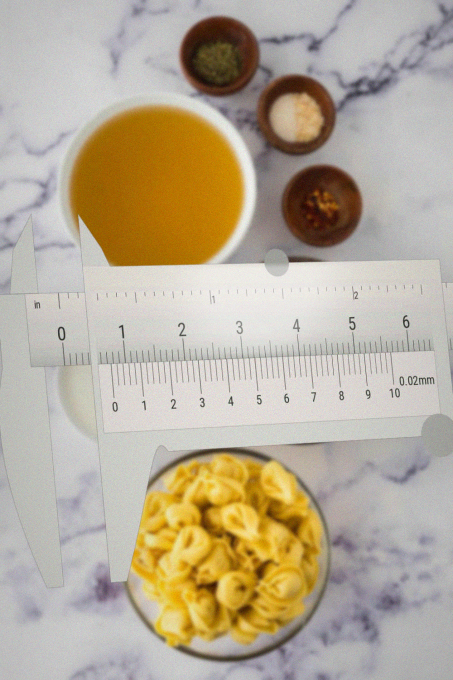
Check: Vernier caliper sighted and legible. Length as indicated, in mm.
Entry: 7.6 mm
